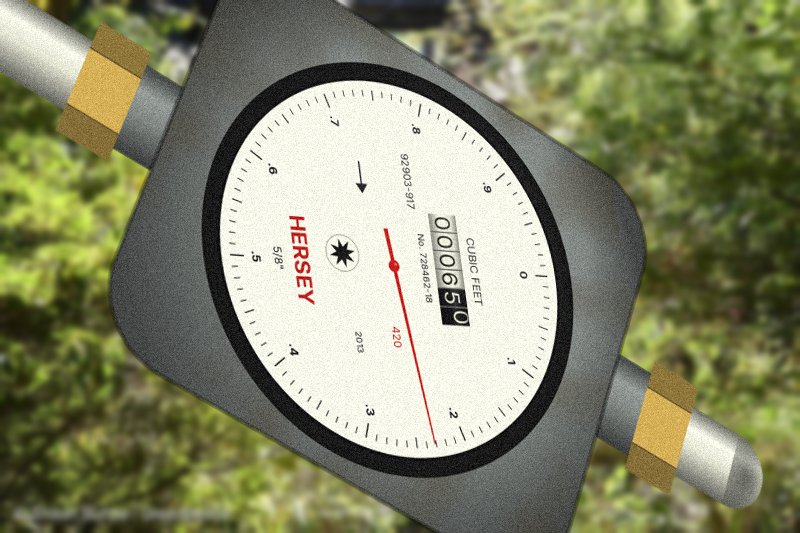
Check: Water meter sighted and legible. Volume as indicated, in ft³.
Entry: 650.23 ft³
